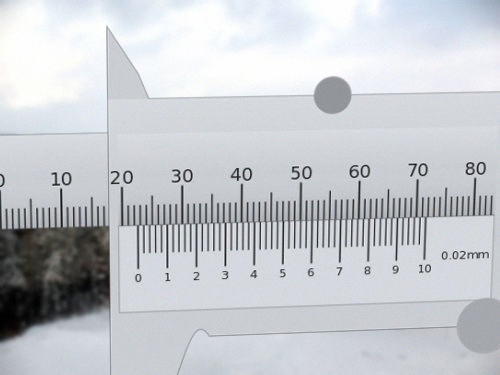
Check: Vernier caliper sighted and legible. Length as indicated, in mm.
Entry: 22.6 mm
